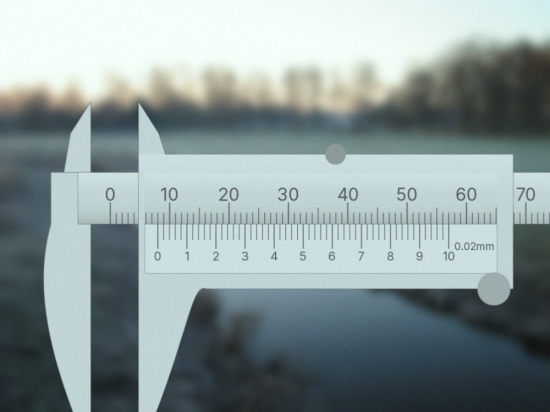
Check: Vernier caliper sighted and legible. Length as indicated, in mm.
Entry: 8.0 mm
